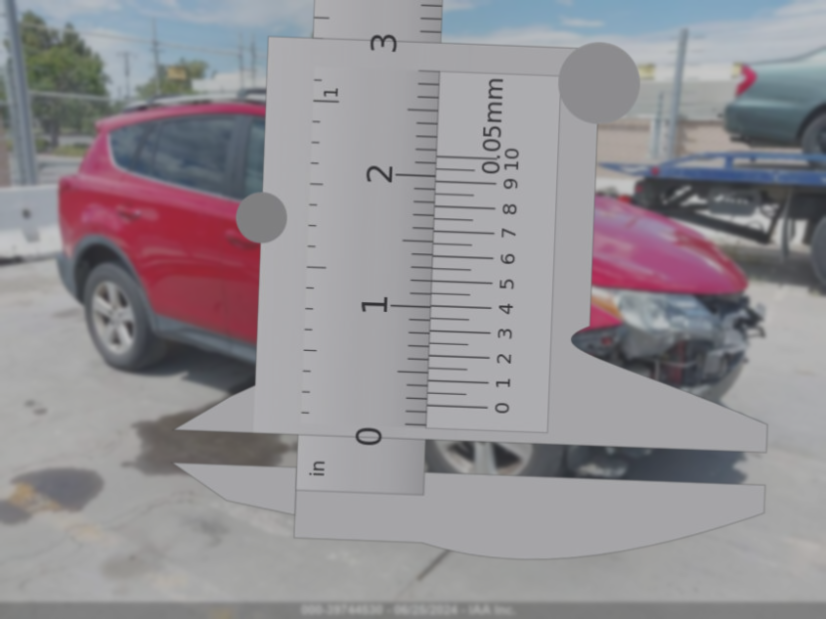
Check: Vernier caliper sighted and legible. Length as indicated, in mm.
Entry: 2.5 mm
